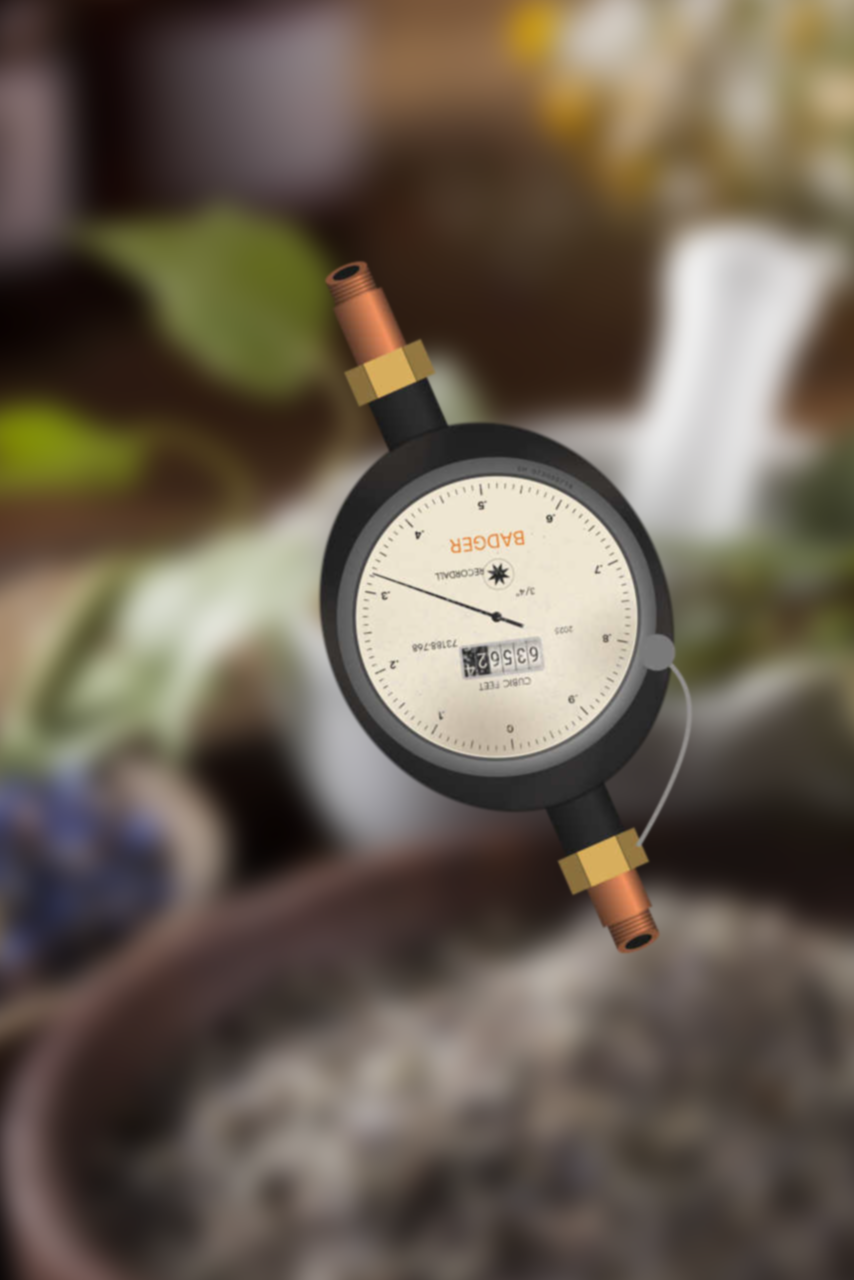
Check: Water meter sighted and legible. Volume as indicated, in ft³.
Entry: 635624.32 ft³
